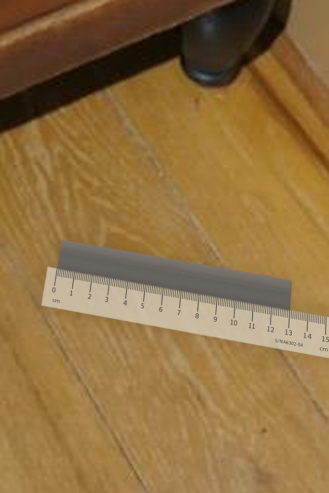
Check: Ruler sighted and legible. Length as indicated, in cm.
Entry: 13 cm
